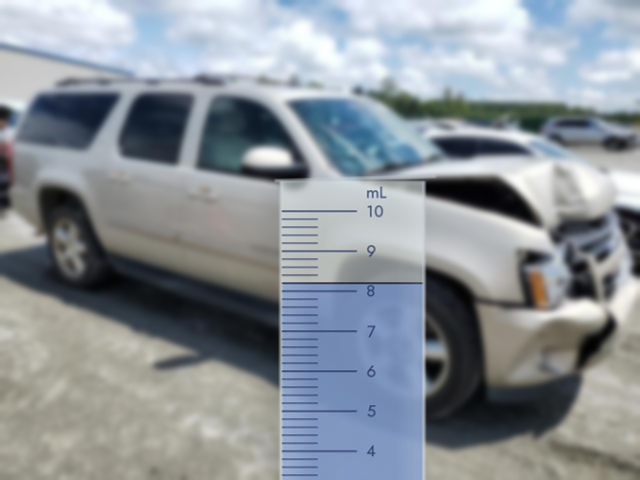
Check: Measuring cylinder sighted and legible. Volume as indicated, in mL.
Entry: 8.2 mL
